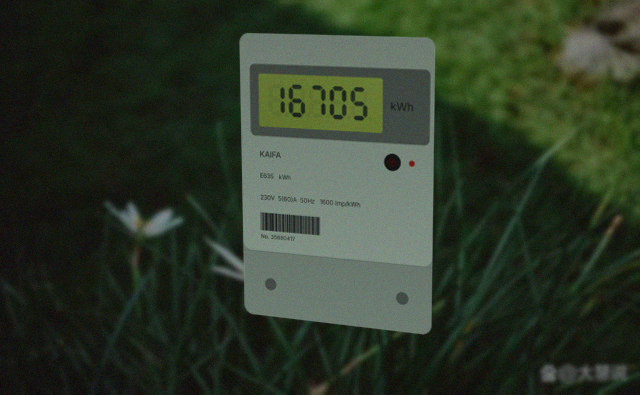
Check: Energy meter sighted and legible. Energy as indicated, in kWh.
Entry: 16705 kWh
